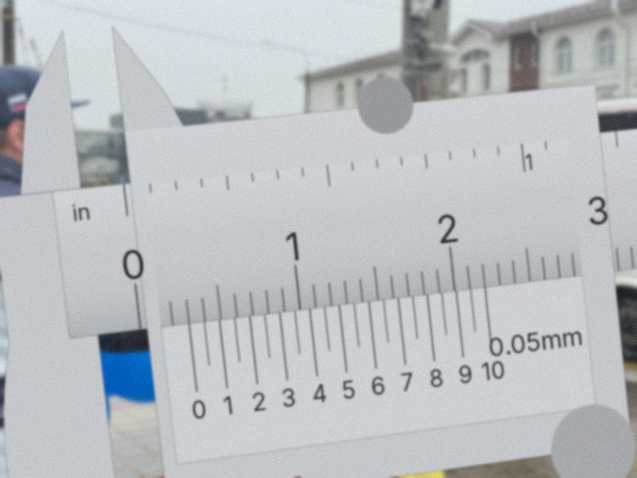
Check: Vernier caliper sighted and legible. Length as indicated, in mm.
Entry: 3.0 mm
